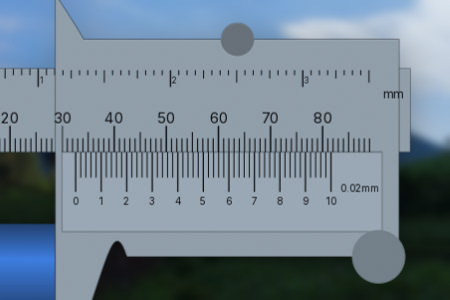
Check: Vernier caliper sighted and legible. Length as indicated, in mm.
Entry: 32.6 mm
